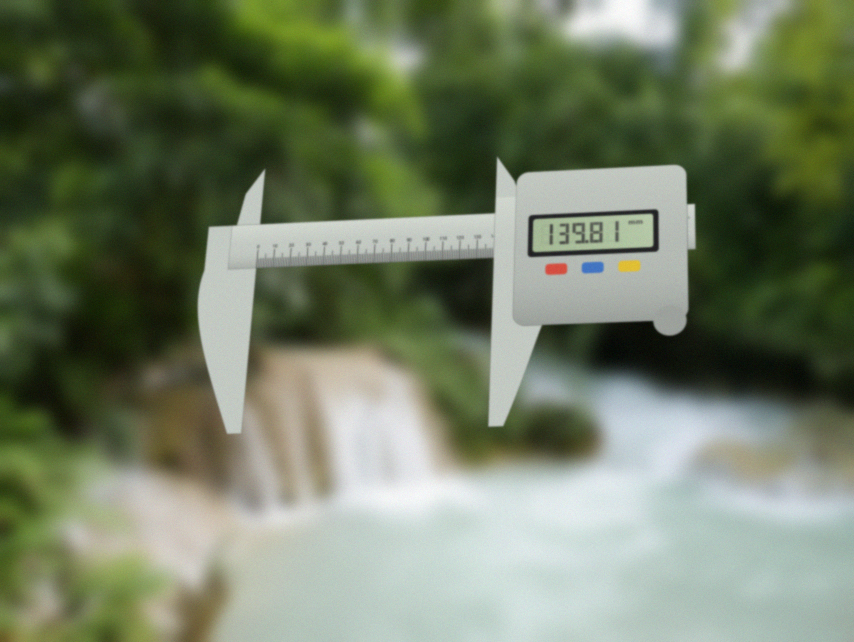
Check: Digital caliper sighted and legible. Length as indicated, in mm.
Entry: 139.81 mm
